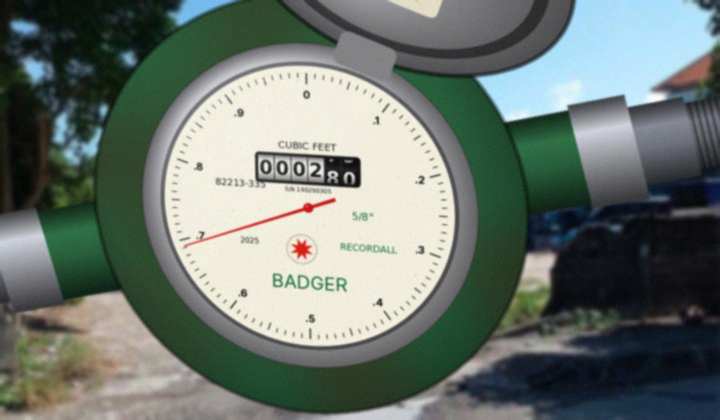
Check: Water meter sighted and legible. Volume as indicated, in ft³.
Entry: 279.69 ft³
